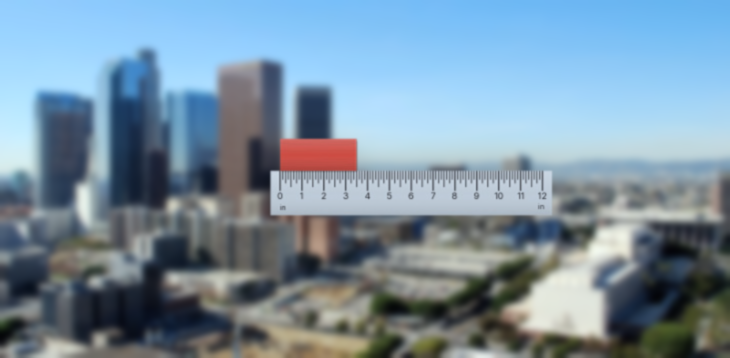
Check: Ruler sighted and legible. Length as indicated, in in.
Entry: 3.5 in
